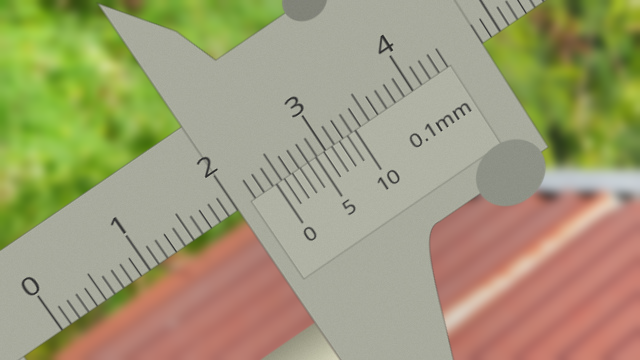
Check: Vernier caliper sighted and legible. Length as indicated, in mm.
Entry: 24.4 mm
